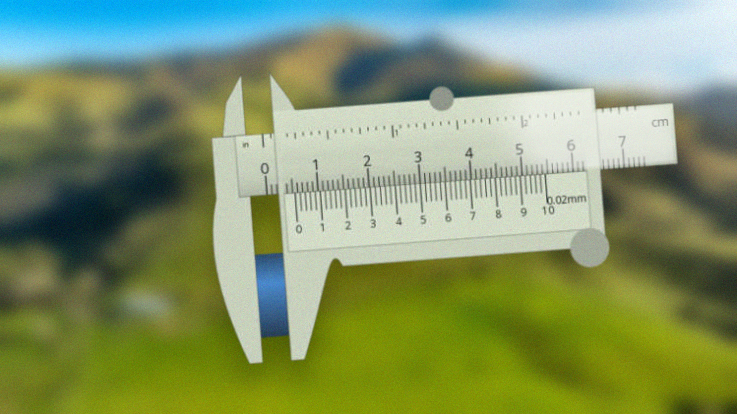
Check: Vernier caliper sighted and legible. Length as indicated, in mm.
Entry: 5.5 mm
